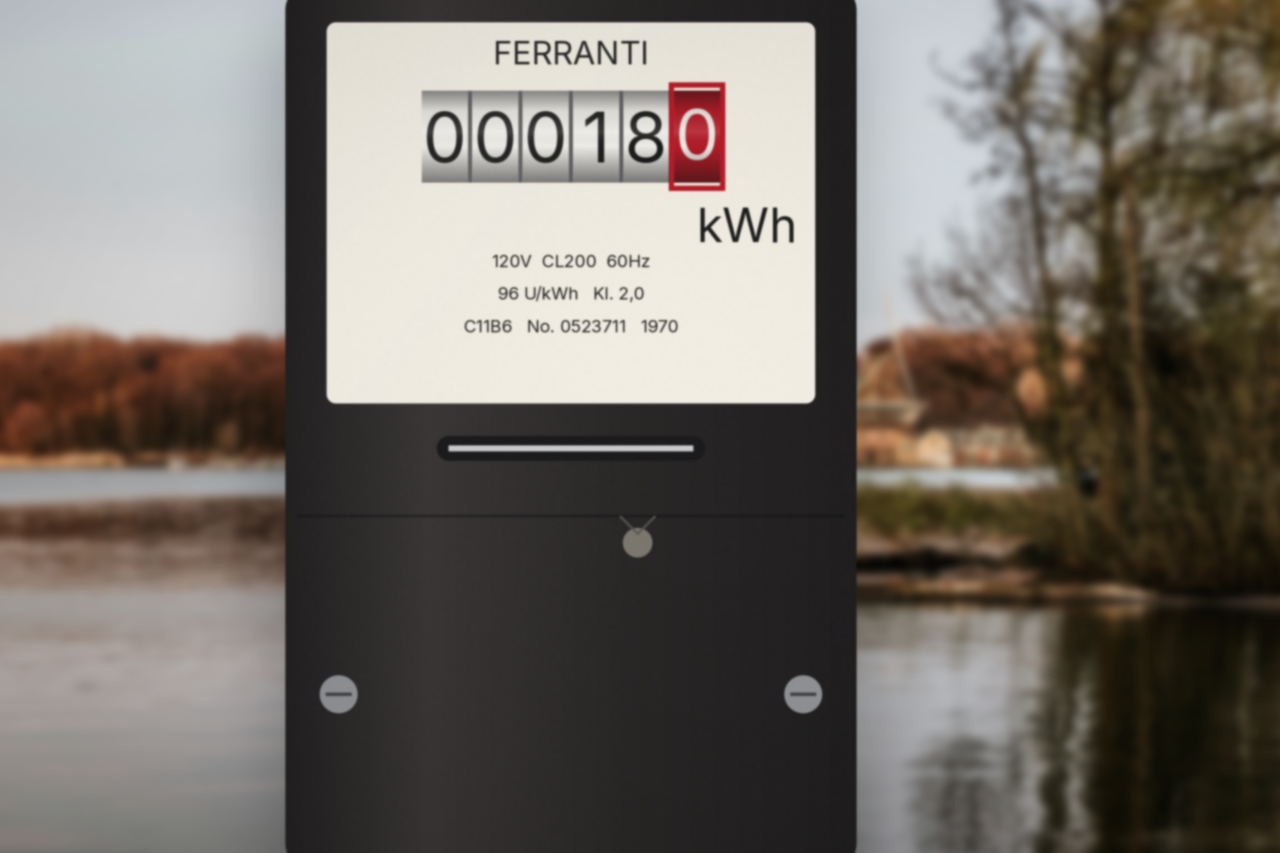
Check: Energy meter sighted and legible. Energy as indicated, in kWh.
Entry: 18.0 kWh
